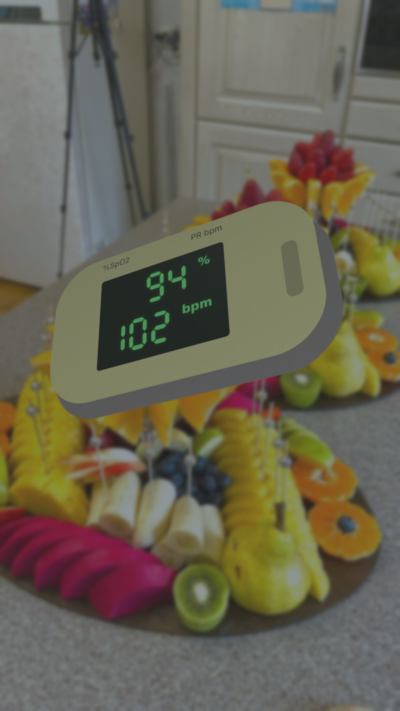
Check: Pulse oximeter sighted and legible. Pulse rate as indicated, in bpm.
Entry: 102 bpm
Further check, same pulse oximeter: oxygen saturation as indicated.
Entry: 94 %
